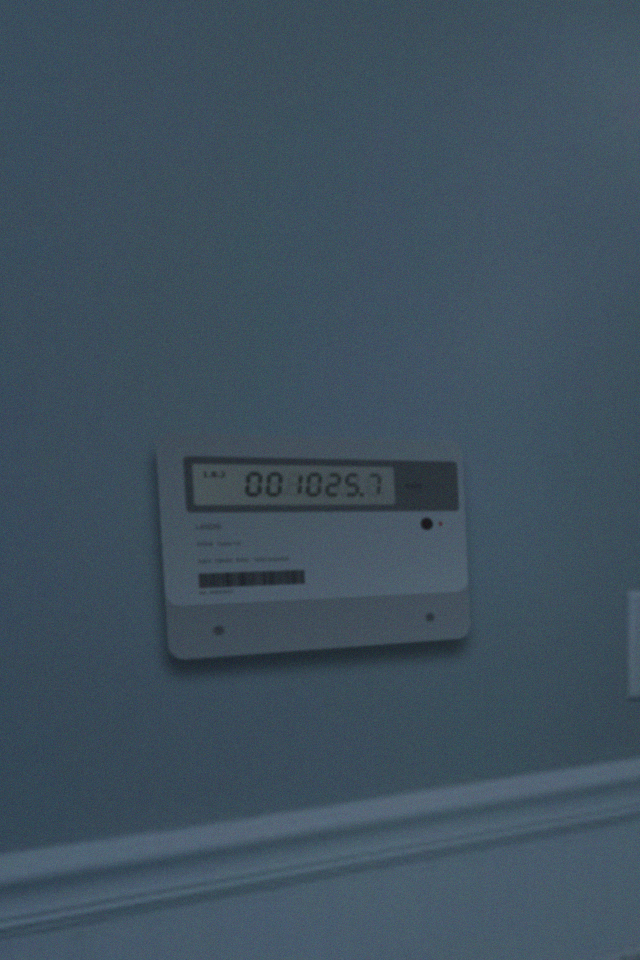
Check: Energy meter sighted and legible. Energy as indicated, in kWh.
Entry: 1025.7 kWh
